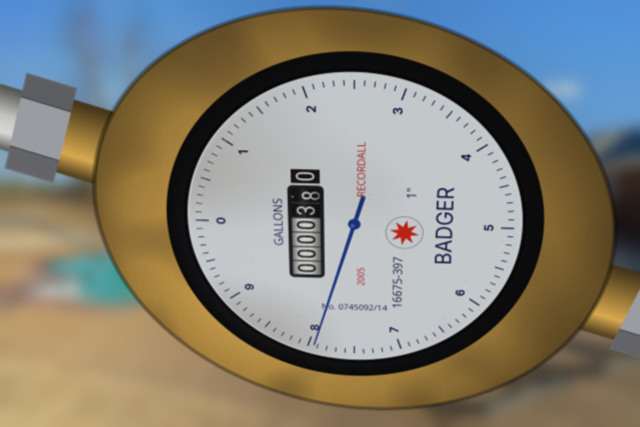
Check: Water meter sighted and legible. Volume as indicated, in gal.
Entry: 377.9 gal
